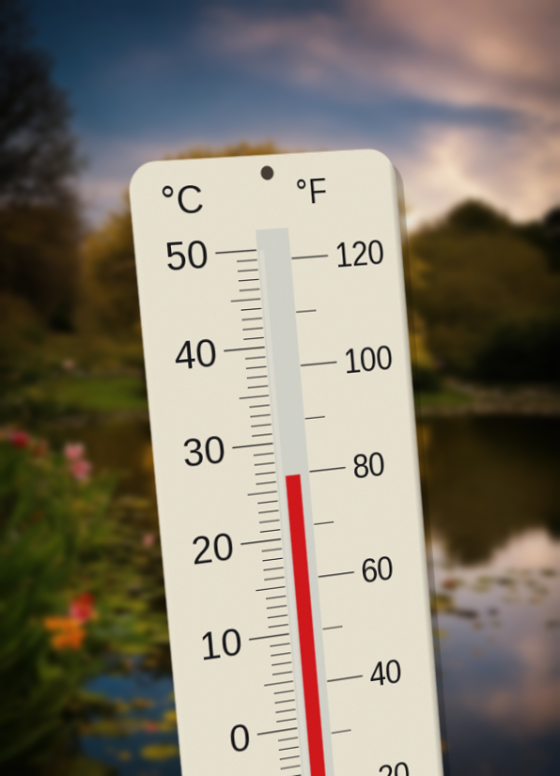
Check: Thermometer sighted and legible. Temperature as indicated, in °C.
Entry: 26.5 °C
